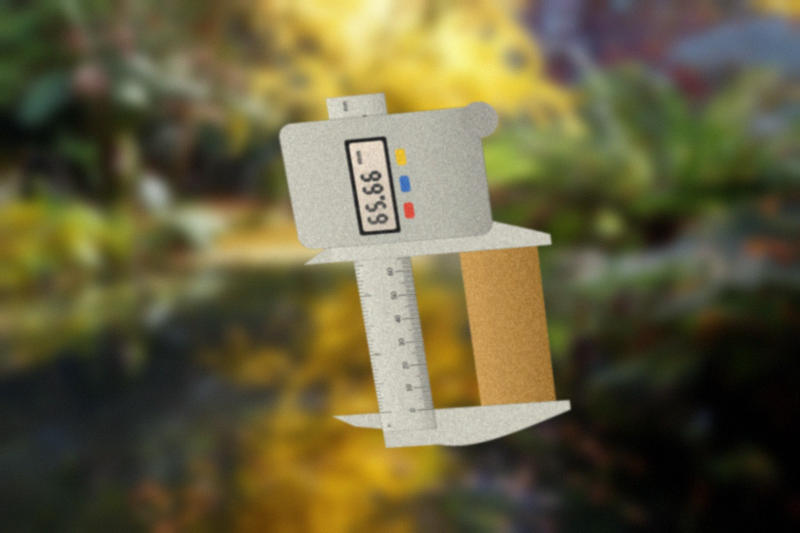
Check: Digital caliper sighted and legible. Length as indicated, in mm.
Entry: 65.66 mm
